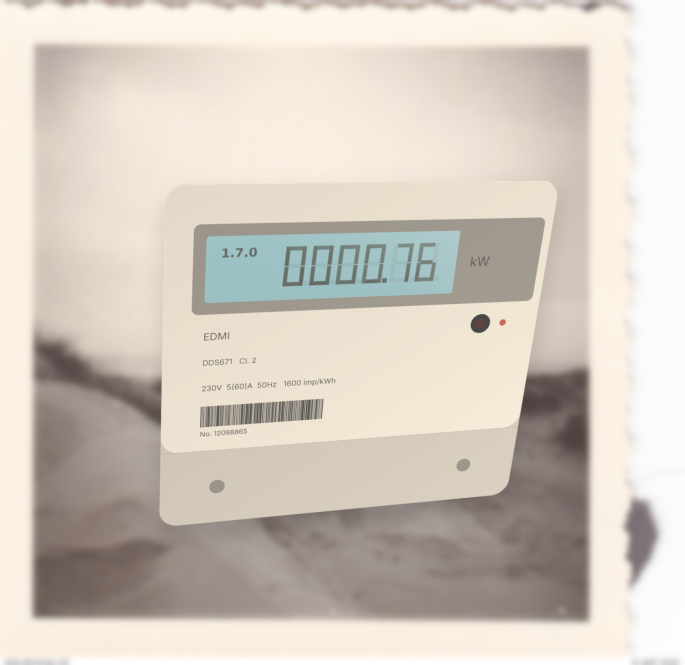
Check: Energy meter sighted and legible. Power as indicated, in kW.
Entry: 0.76 kW
